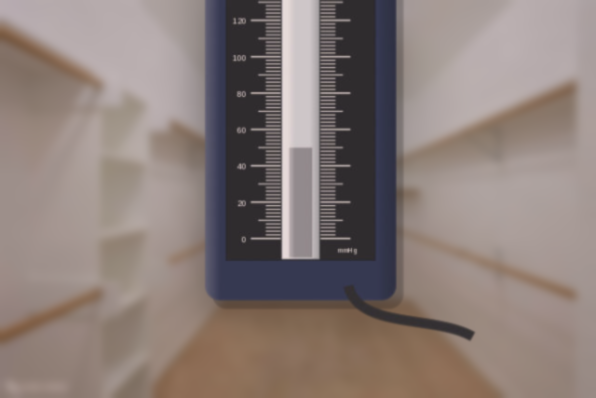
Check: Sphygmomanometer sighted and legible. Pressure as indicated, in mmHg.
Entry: 50 mmHg
